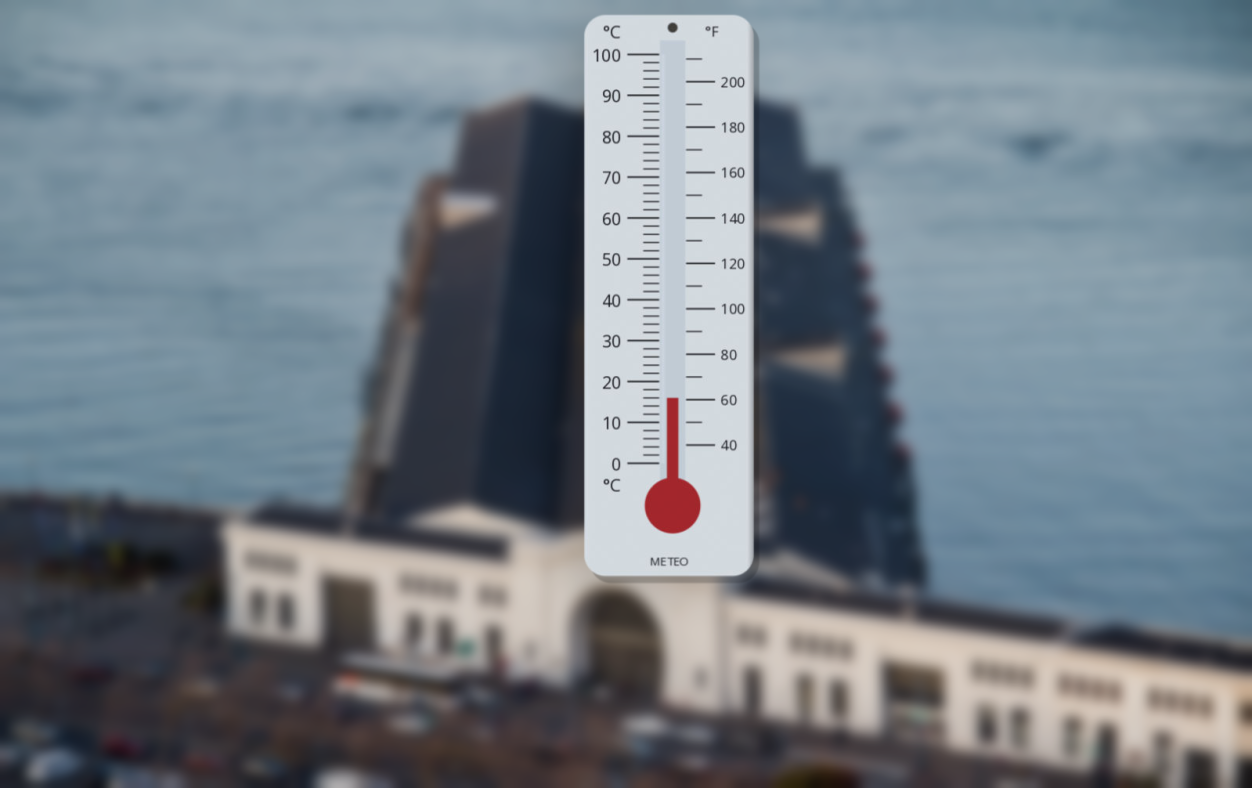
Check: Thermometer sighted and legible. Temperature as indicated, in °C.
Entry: 16 °C
